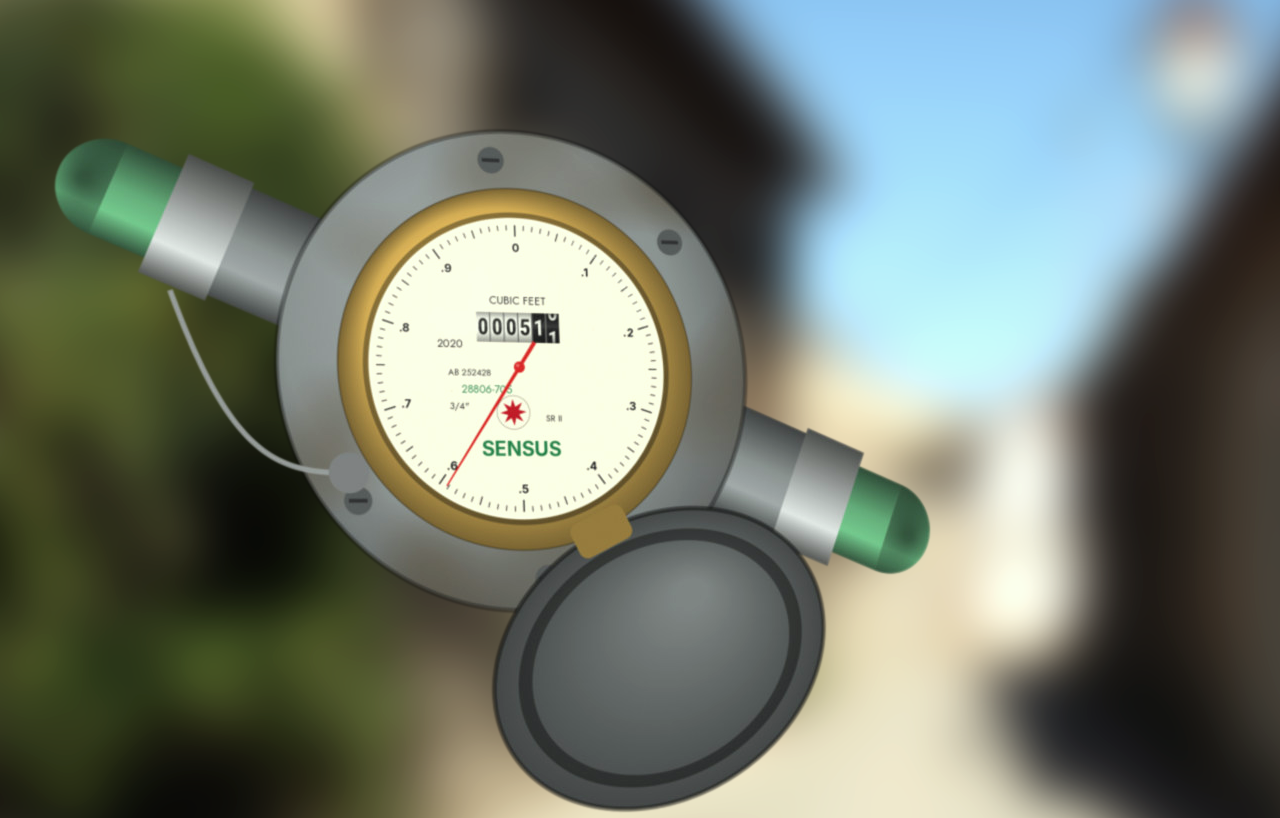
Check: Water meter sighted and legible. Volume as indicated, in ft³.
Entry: 510.59 ft³
